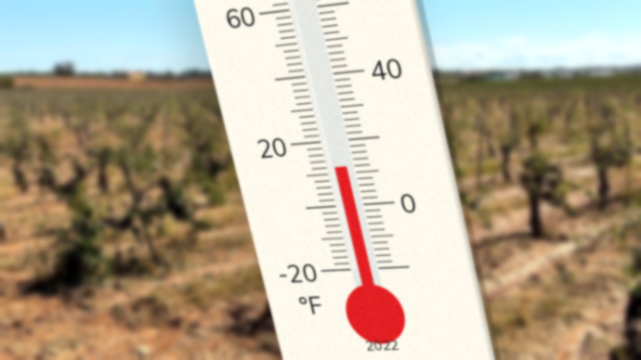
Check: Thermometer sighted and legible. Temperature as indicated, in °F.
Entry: 12 °F
